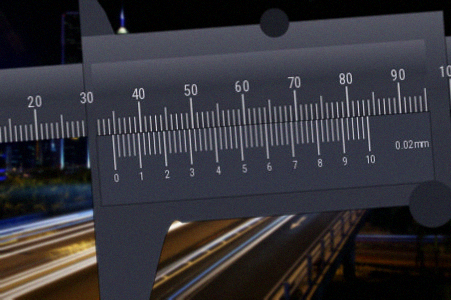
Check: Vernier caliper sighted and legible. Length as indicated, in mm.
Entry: 34.6 mm
